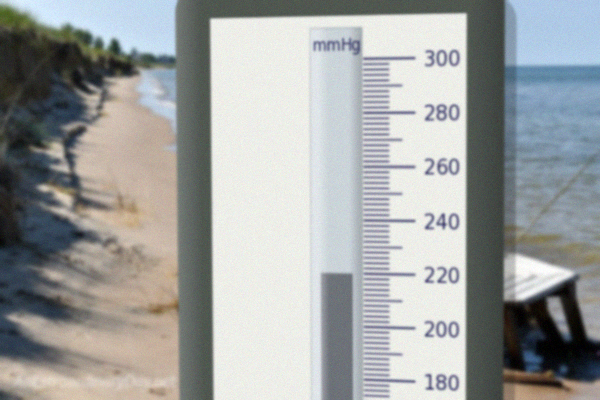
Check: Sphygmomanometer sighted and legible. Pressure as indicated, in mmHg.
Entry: 220 mmHg
